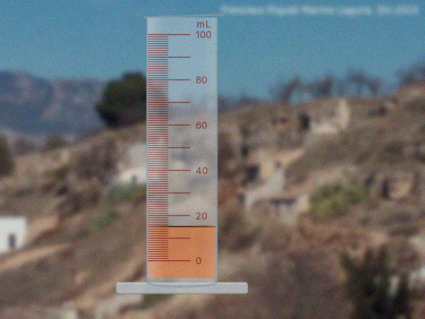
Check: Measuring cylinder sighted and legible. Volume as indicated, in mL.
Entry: 15 mL
